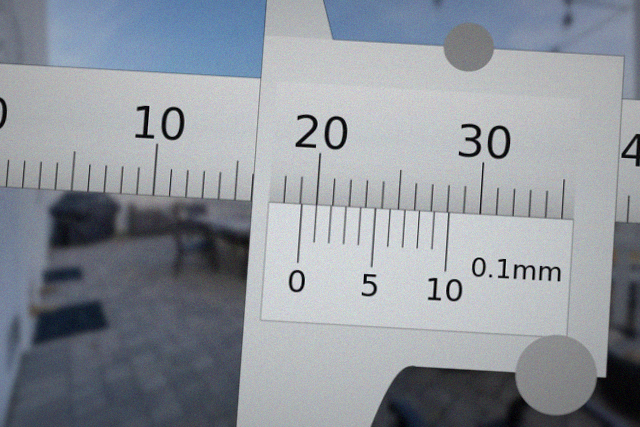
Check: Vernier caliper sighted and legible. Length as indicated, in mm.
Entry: 19.1 mm
